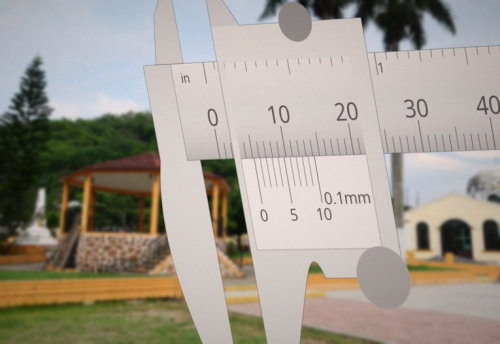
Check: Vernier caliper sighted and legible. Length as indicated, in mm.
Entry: 5.2 mm
